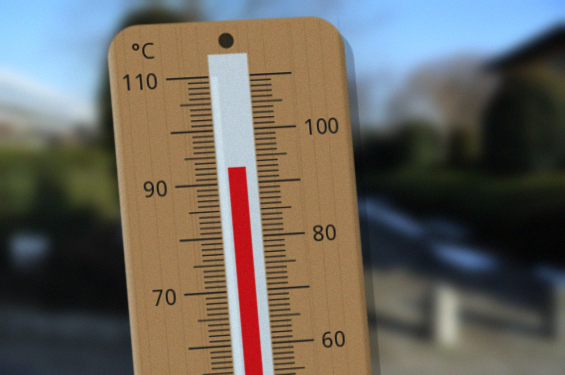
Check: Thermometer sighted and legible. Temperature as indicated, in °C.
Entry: 93 °C
